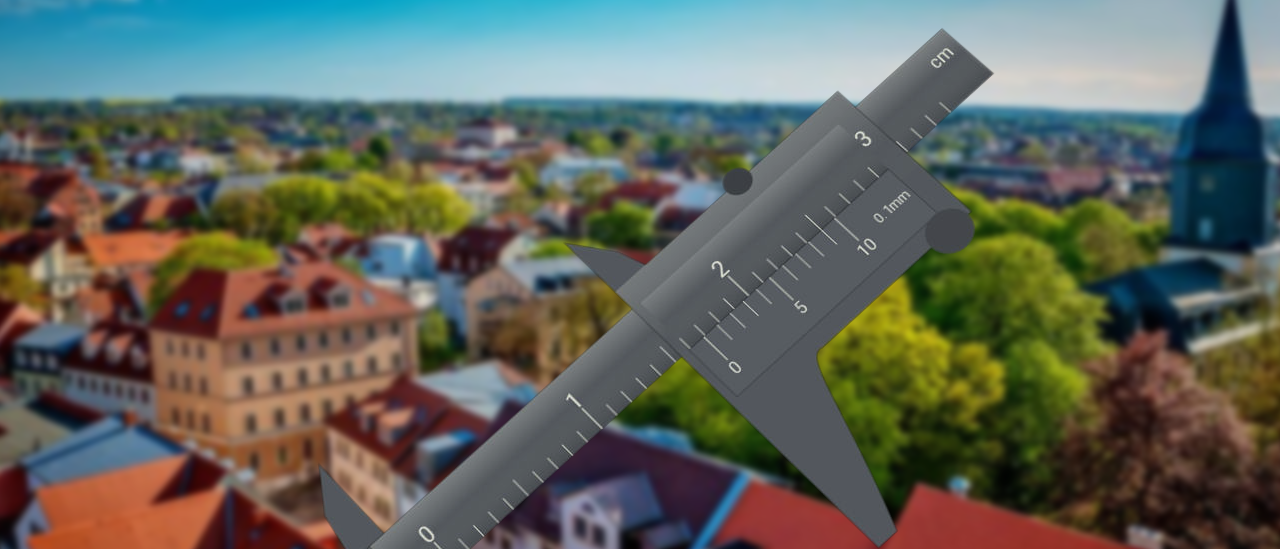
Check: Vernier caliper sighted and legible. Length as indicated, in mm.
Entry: 16.9 mm
